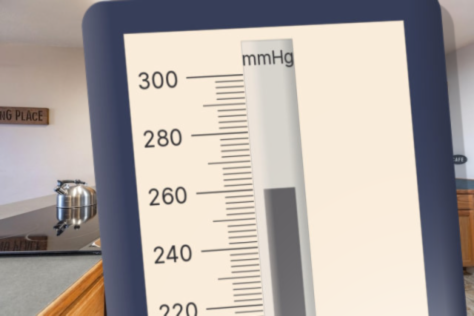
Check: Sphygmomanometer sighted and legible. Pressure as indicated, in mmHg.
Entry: 260 mmHg
